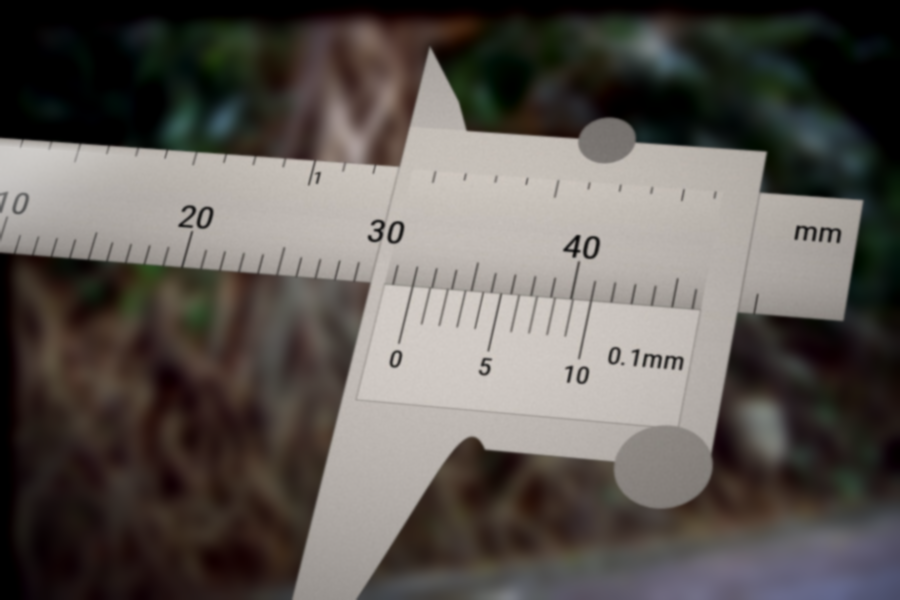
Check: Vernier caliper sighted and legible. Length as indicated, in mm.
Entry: 32.0 mm
